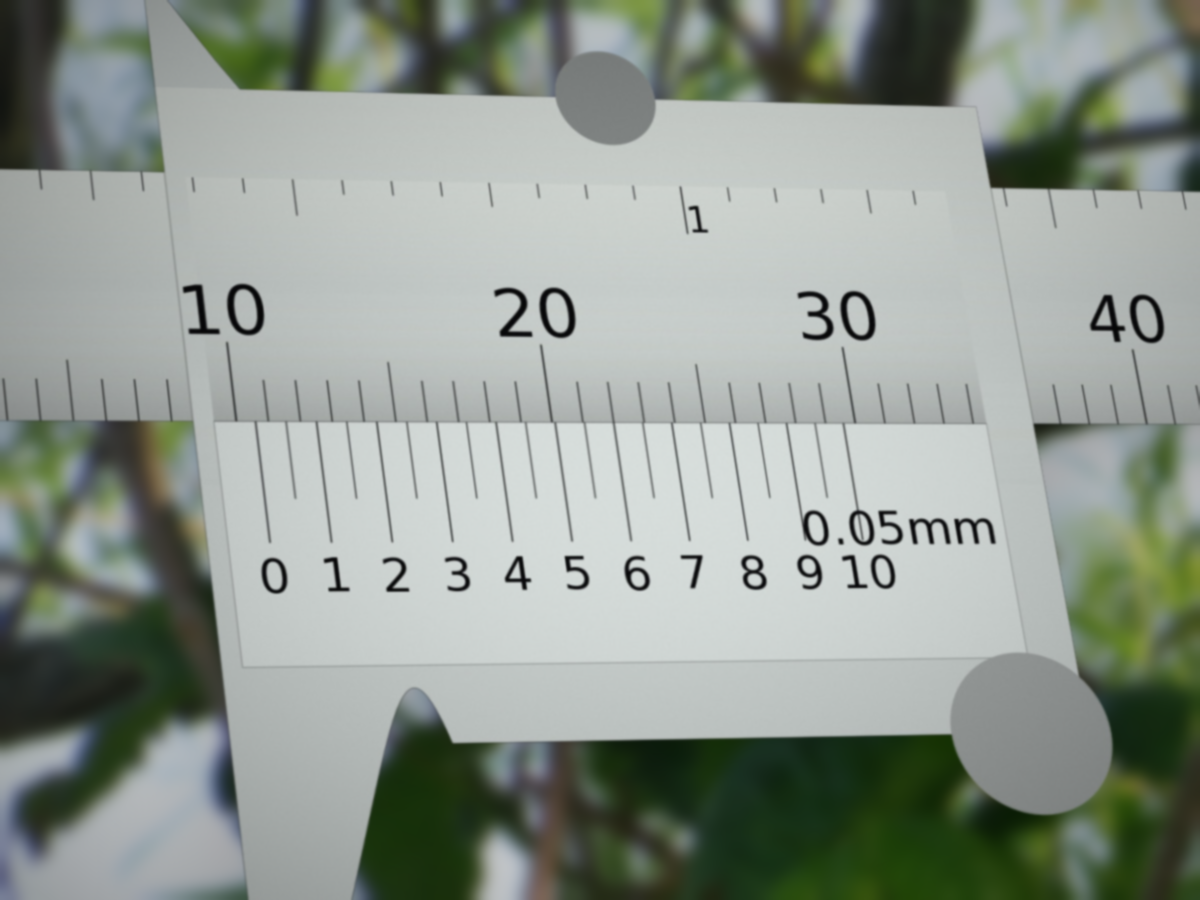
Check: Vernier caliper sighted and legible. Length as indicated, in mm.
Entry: 10.6 mm
